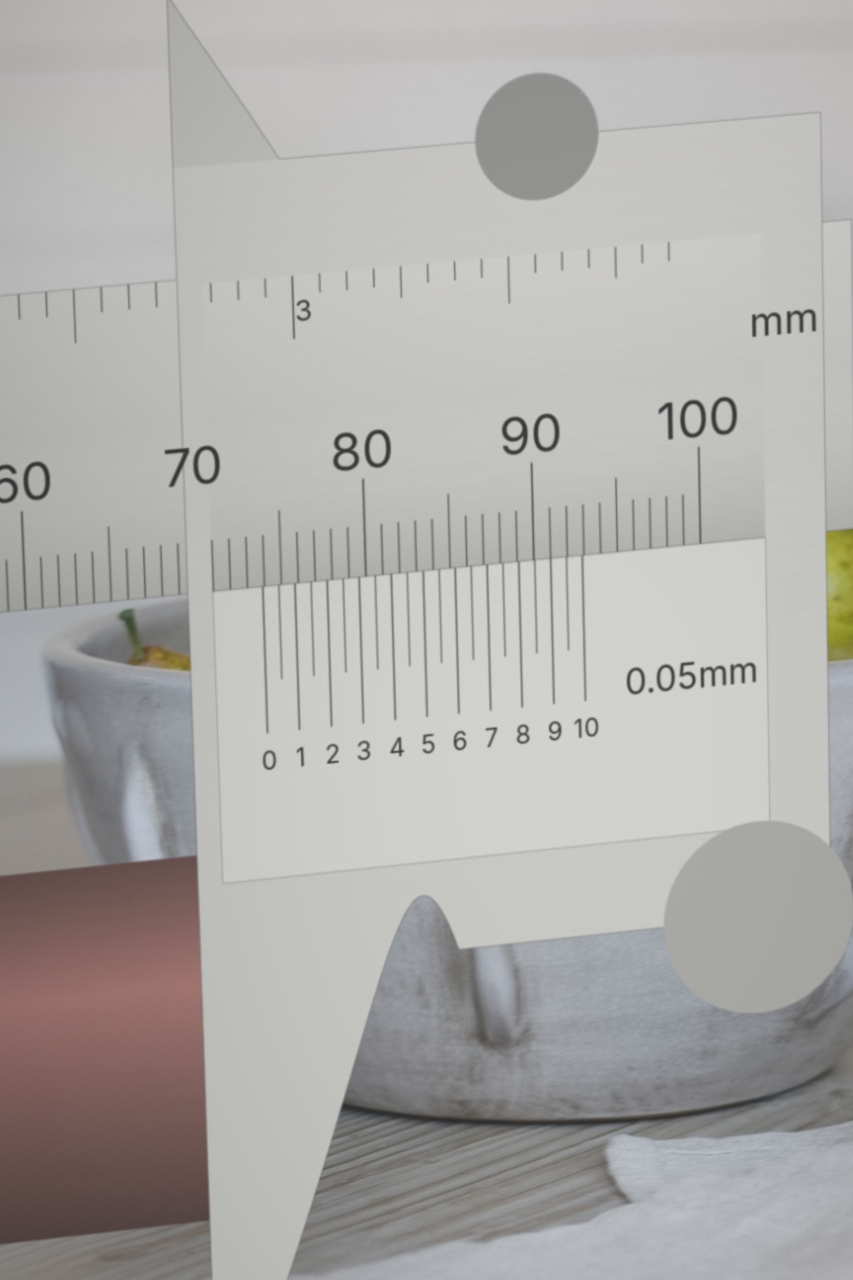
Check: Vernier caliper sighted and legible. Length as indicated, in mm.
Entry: 73.9 mm
